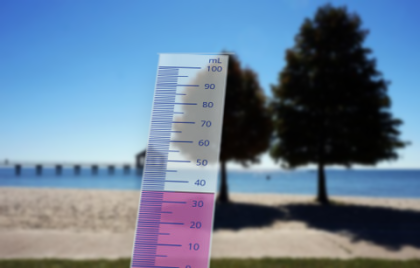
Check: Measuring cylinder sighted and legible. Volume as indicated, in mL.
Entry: 35 mL
